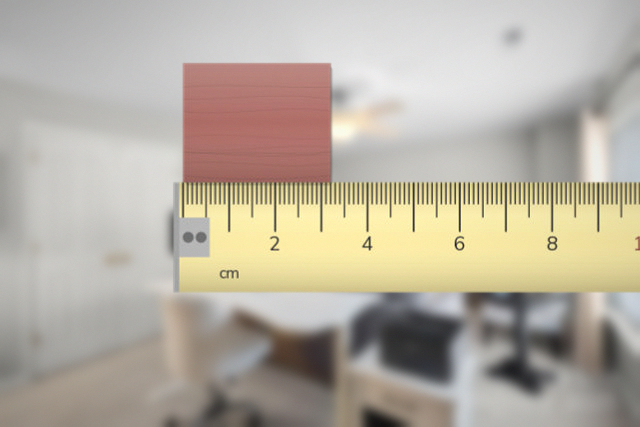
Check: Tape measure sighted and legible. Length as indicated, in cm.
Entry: 3.2 cm
